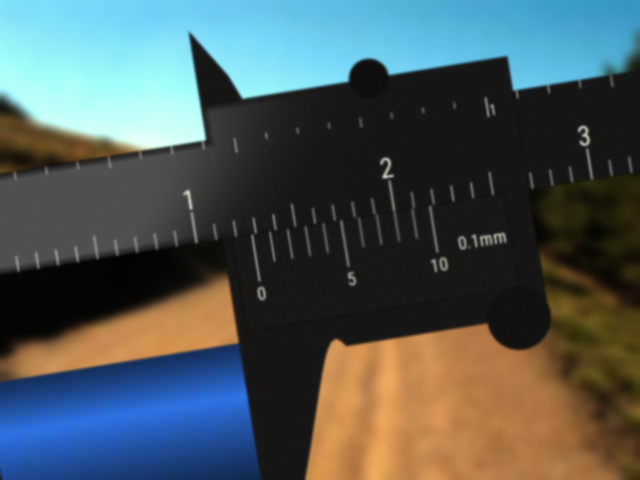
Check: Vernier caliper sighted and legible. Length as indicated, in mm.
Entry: 12.8 mm
